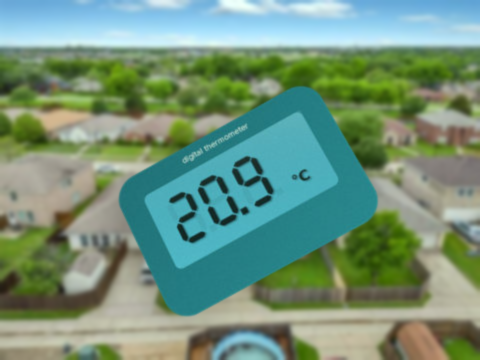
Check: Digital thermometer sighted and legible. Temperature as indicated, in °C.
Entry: 20.9 °C
